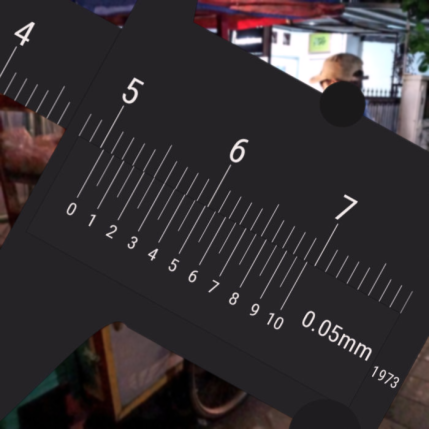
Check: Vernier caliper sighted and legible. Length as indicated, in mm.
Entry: 50.3 mm
